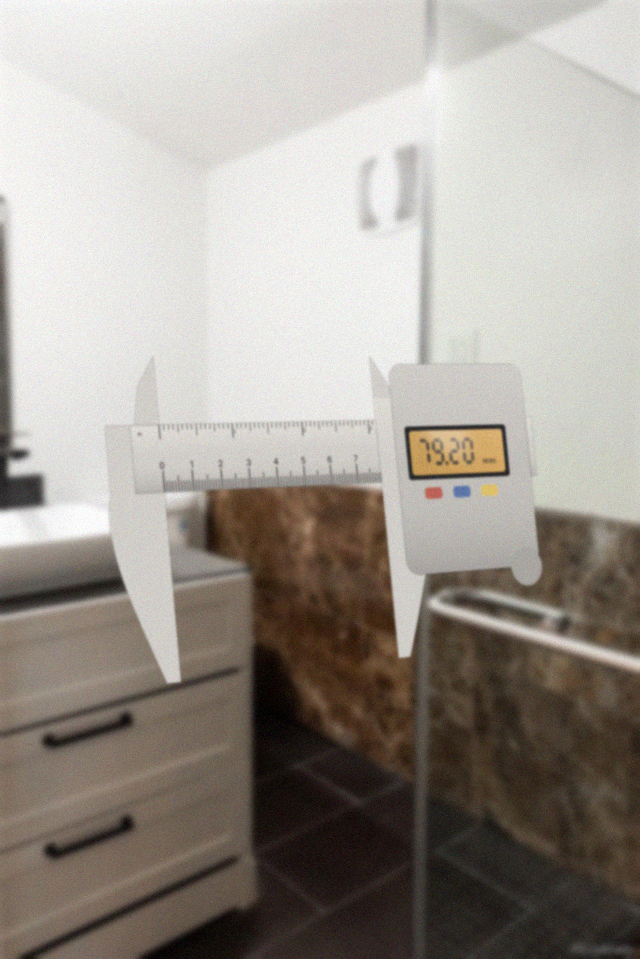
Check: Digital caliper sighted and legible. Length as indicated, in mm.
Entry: 79.20 mm
